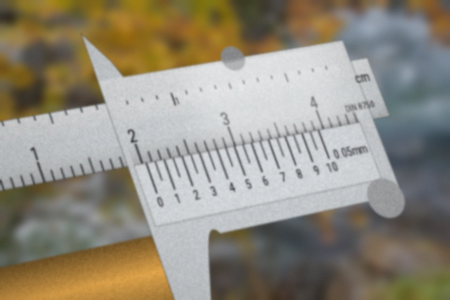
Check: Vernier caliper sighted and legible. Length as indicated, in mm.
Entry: 20.4 mm
